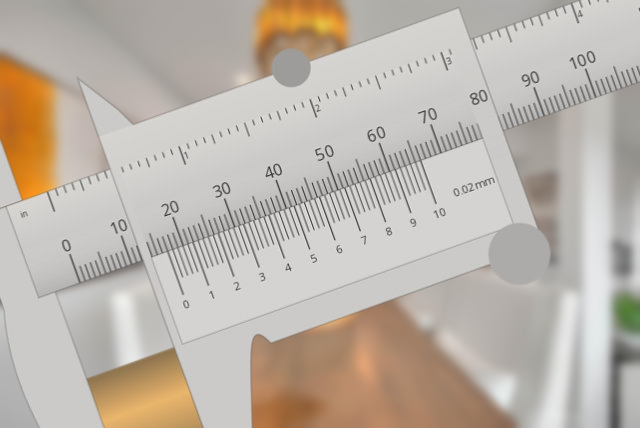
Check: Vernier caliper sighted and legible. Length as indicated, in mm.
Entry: 17.0 mm
